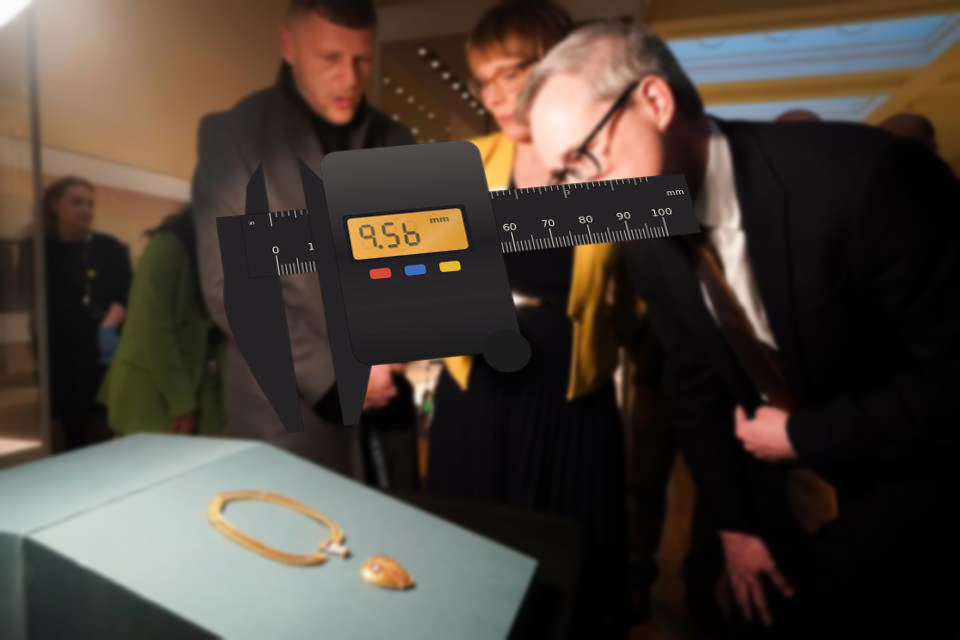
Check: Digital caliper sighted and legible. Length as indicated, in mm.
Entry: 9.56 mm
